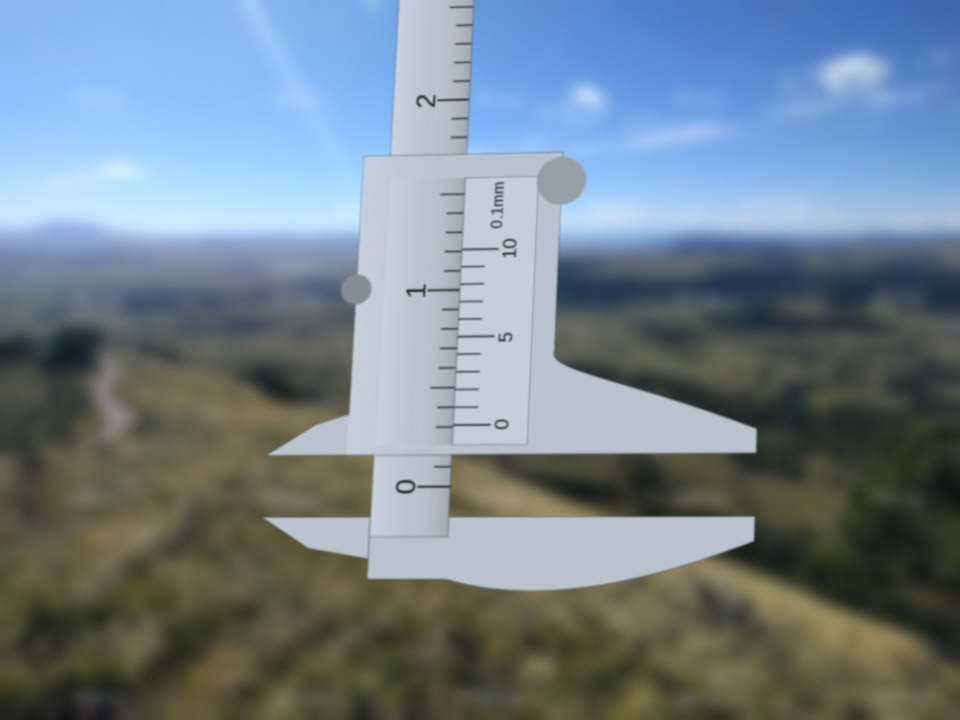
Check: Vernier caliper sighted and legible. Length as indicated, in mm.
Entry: 3.1 mm
